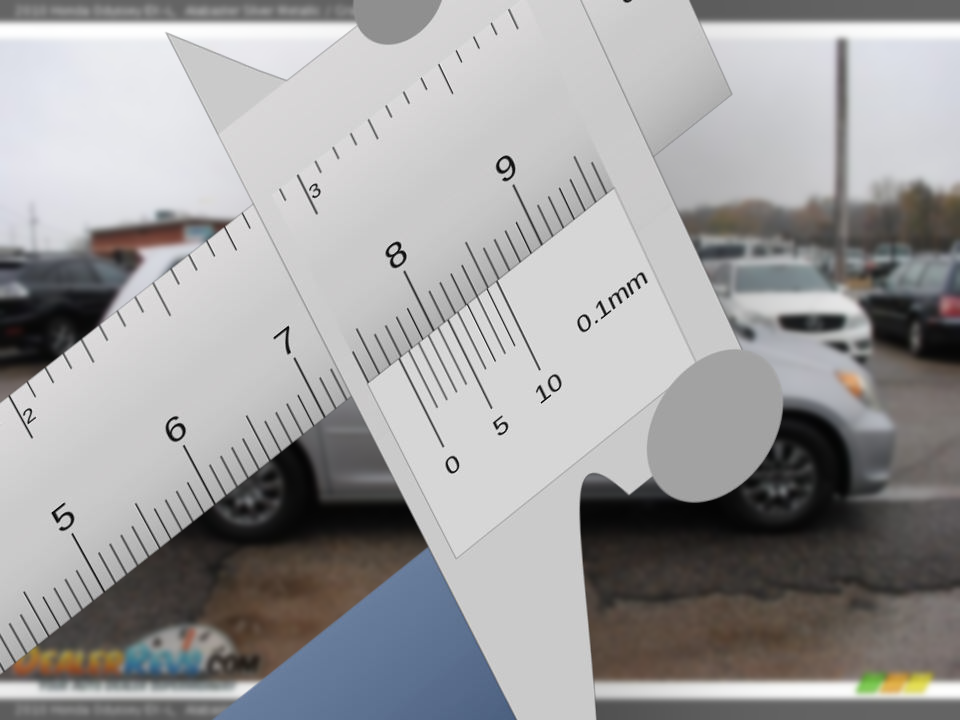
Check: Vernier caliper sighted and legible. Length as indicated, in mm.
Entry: 76.8 mm
